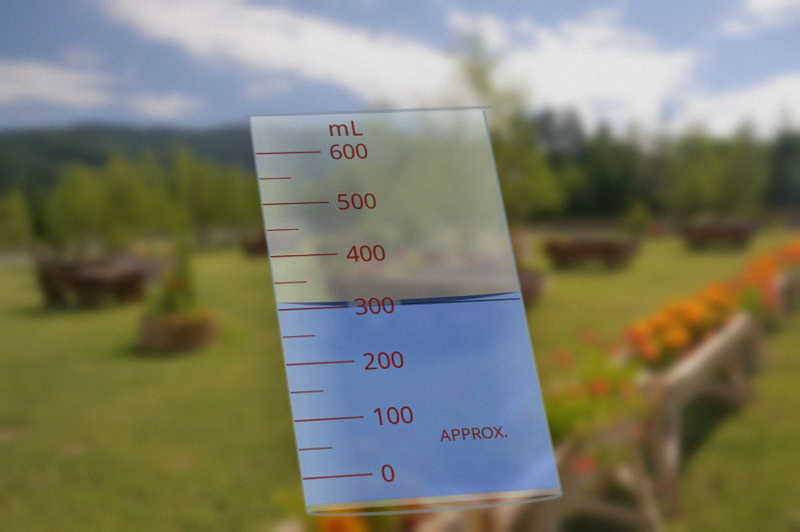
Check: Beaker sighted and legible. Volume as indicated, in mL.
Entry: 300 mL
